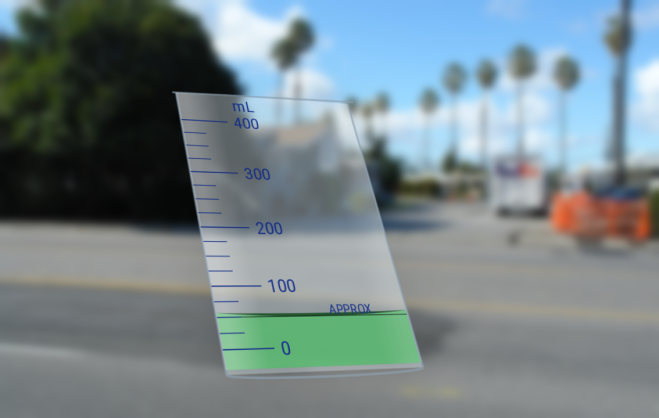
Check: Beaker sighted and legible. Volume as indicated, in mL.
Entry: 50 mL
